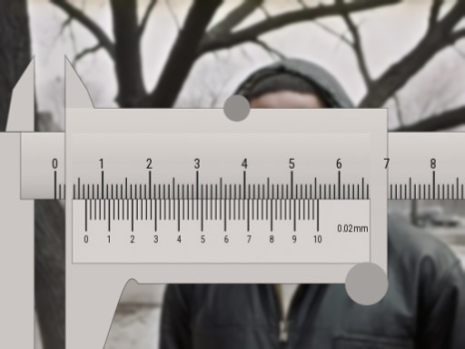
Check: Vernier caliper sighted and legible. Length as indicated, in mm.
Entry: 6.5 mm
